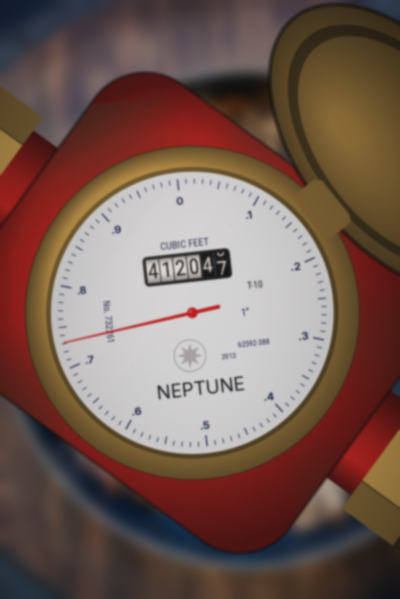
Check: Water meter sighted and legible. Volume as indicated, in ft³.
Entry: 412046.73 ft³
